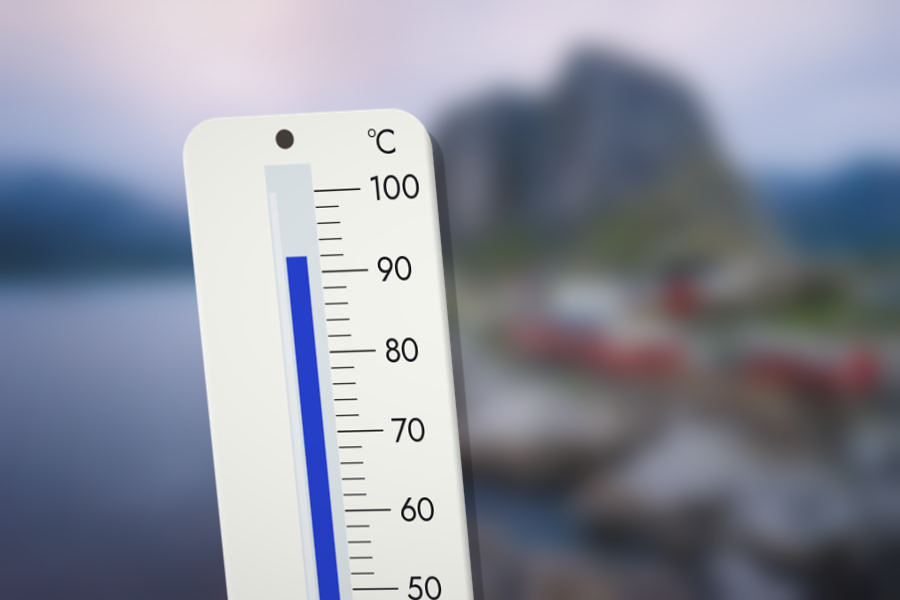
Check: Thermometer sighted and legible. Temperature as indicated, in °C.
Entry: 92 °C
